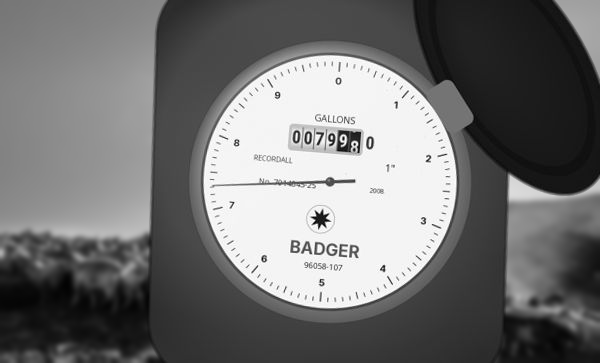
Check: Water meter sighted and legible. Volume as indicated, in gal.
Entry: 79977.3 gal
